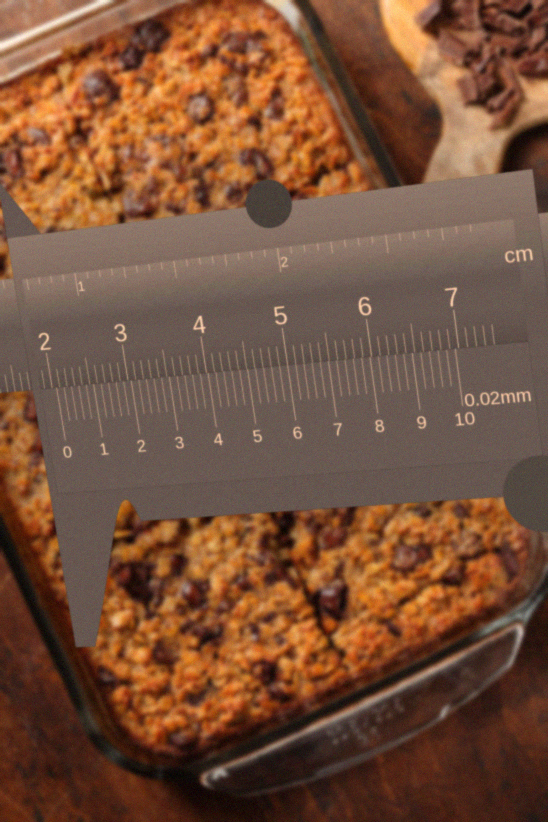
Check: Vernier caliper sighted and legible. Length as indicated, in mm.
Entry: 20.6 mm
